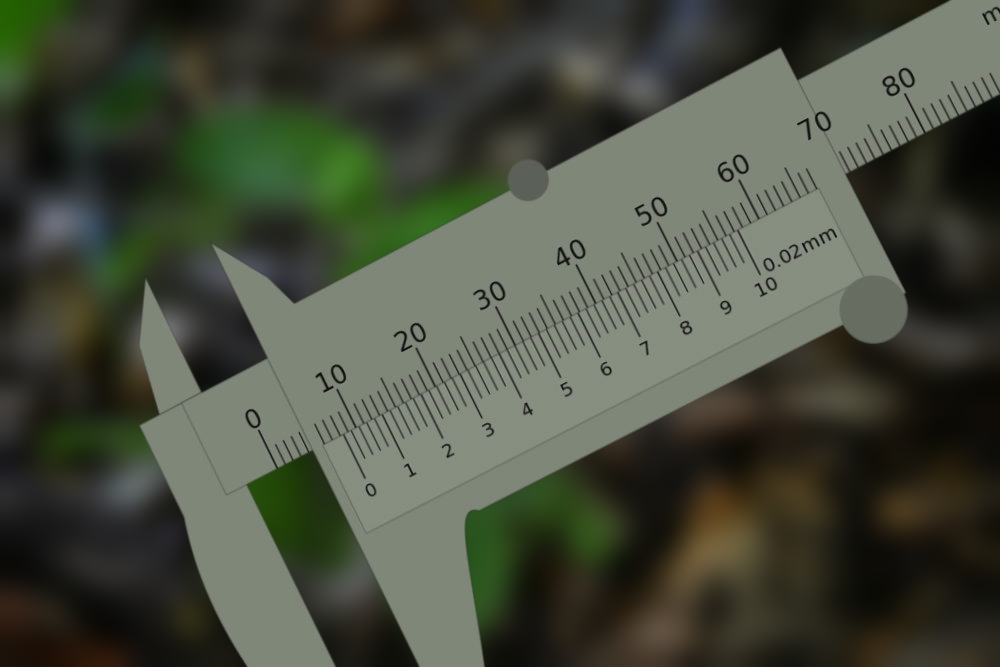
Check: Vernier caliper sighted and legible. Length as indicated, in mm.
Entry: 8.4 mm
